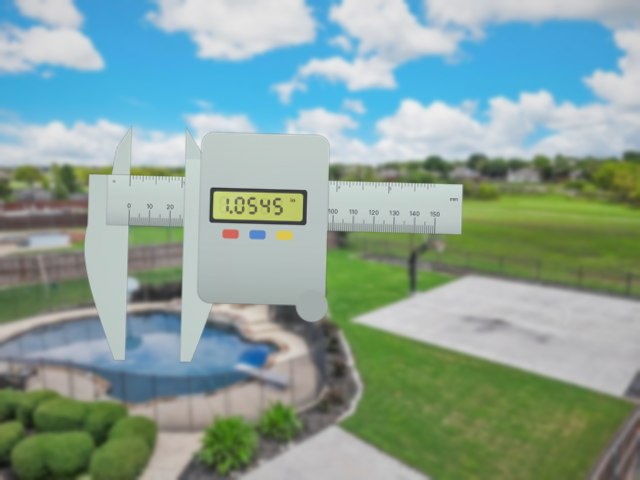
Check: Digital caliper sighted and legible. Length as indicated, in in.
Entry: 1.0545 in
